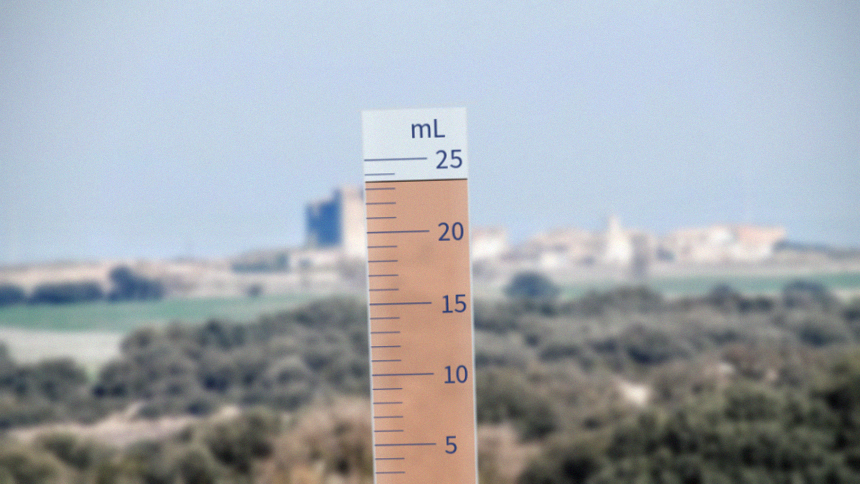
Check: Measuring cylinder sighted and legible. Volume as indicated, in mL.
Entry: 23.5 mL
